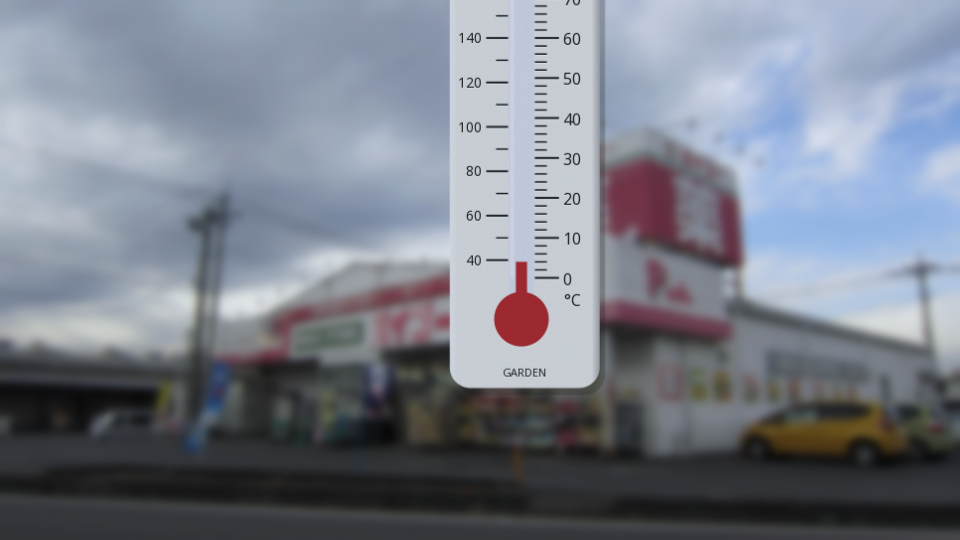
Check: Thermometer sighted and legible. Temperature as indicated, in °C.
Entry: 4 °C
